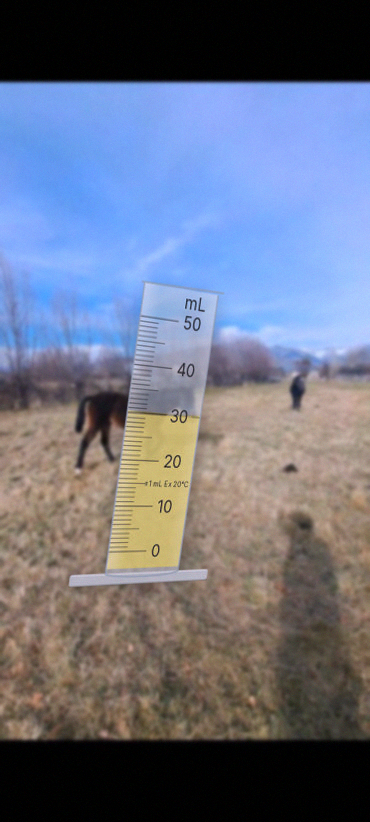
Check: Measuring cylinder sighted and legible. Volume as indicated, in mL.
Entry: 30 mL
